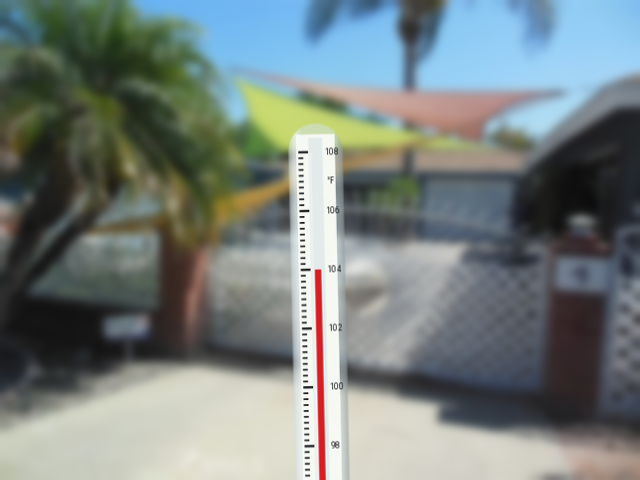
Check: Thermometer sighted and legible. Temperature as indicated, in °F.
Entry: 104 °F
